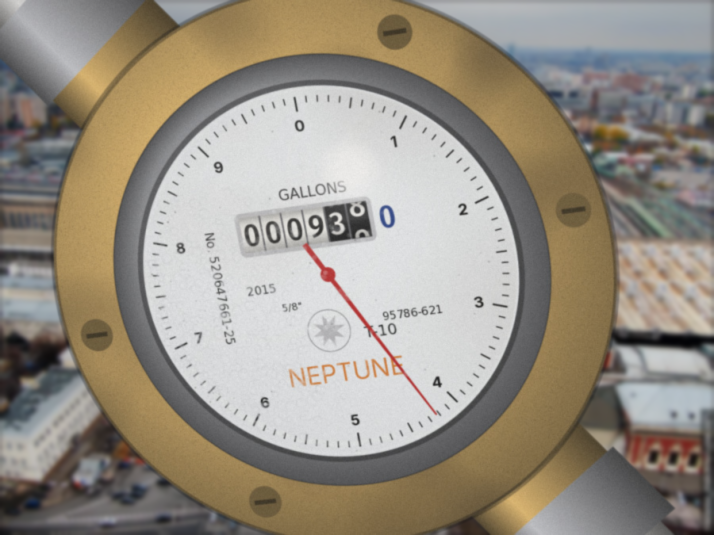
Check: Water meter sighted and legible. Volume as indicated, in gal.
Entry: 9384.2 gal
